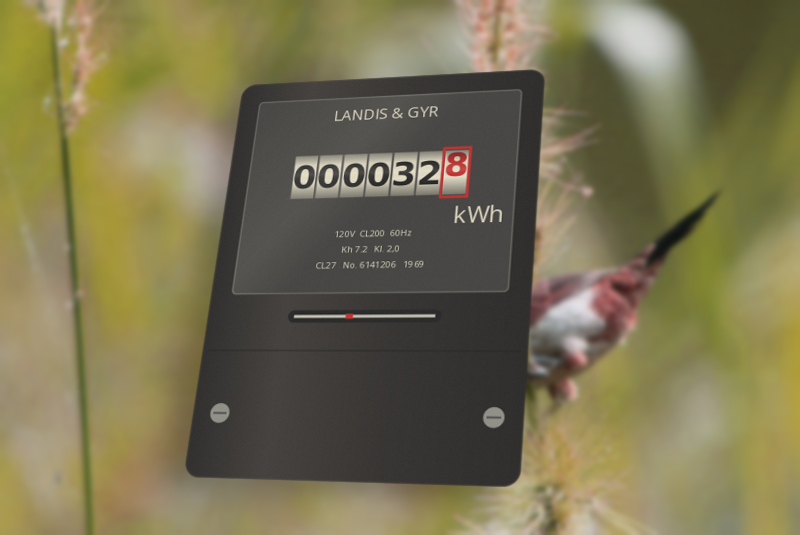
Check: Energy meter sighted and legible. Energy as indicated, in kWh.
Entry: 32.8 kWh
